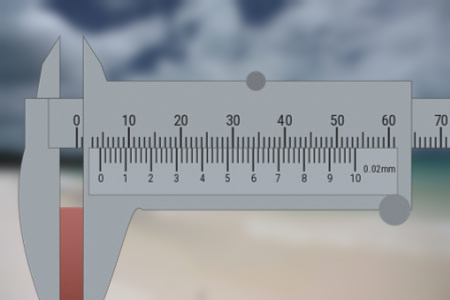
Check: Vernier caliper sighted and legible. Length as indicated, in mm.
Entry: 4.5 mm
